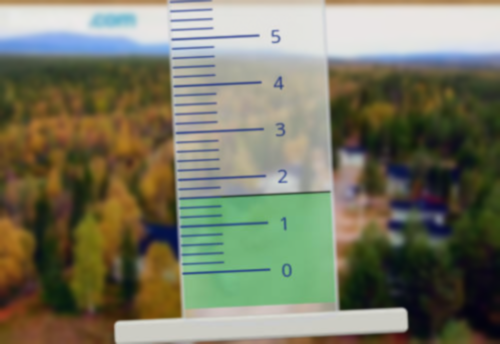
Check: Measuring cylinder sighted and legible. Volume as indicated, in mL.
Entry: 1.6 mL
